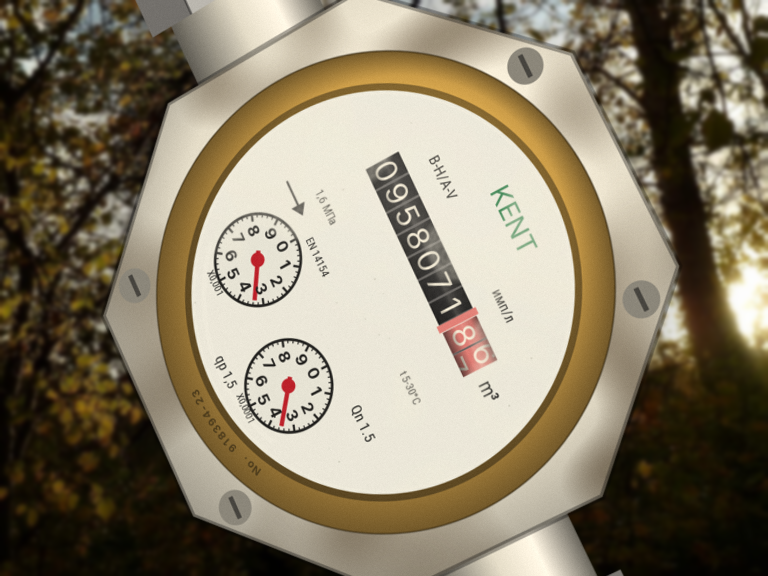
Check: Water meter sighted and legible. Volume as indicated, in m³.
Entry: 958071.8633 m³
